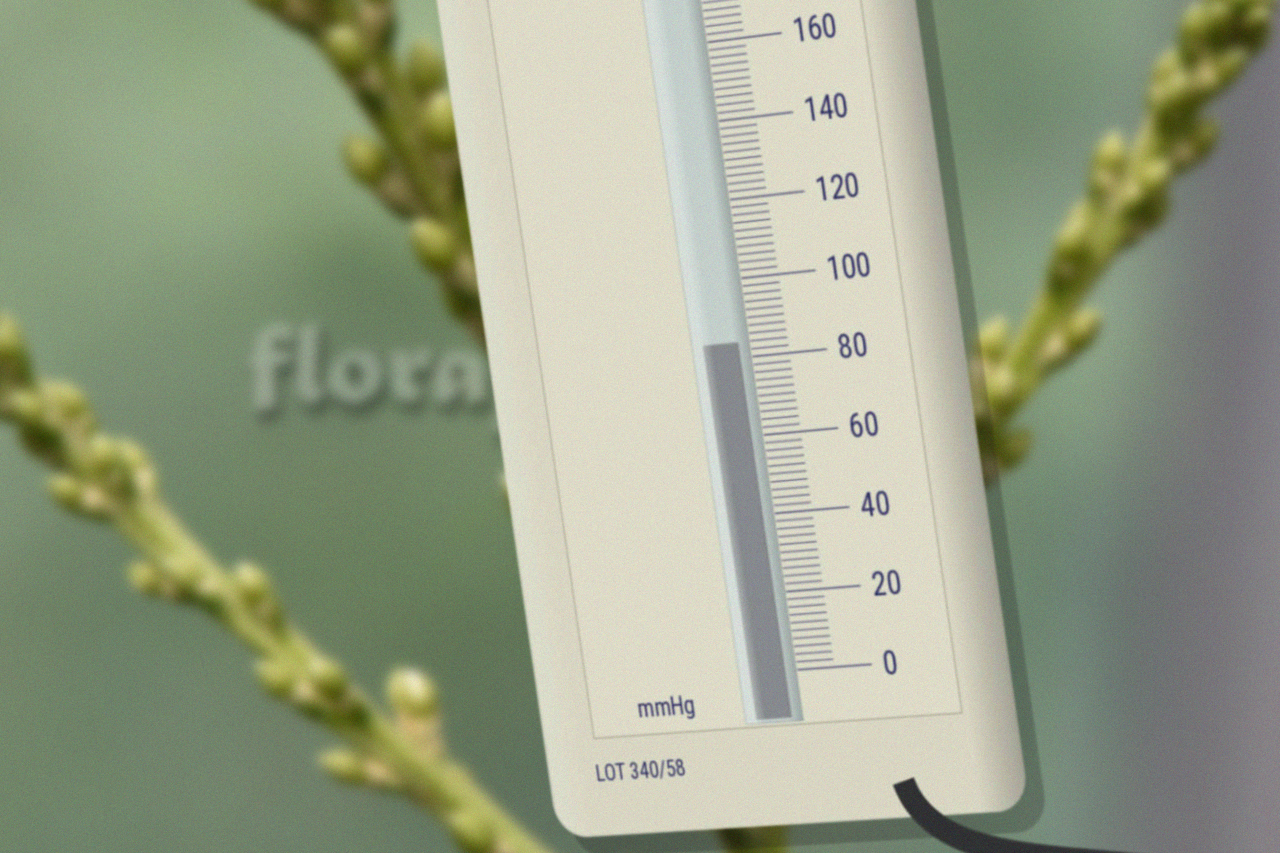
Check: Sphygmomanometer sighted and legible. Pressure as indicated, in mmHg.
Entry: 84 mmHg
